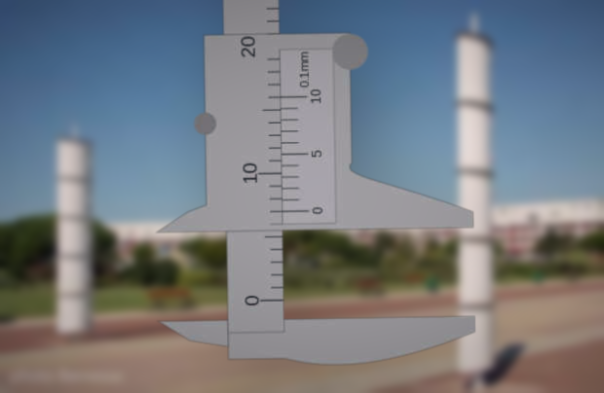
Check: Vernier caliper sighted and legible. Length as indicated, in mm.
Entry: 7.0 mm
